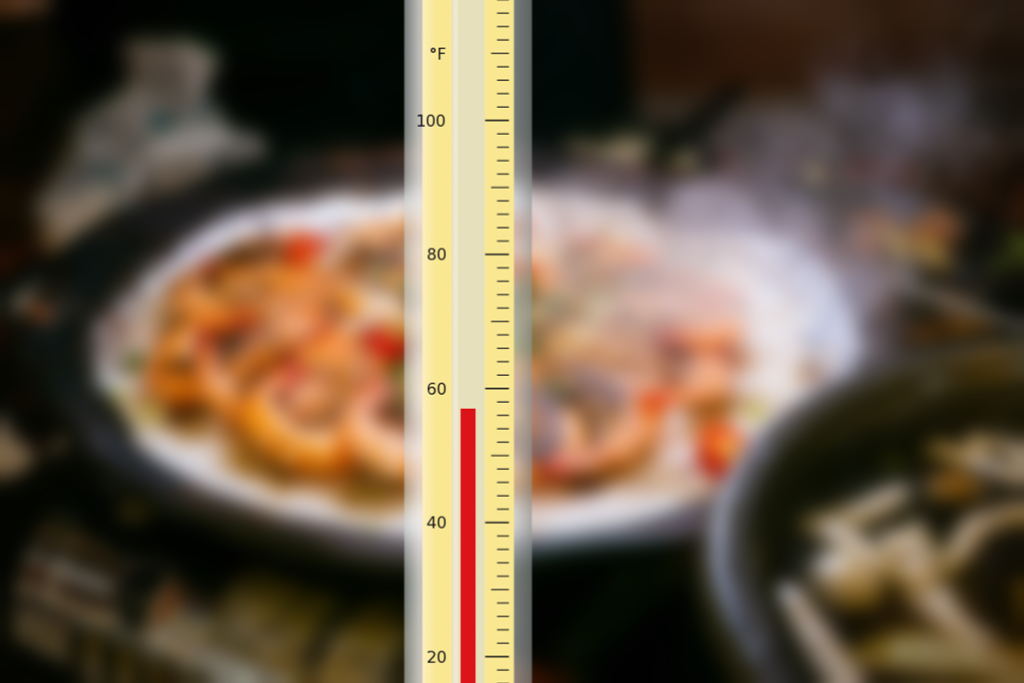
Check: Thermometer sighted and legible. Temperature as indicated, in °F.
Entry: 57 °F
